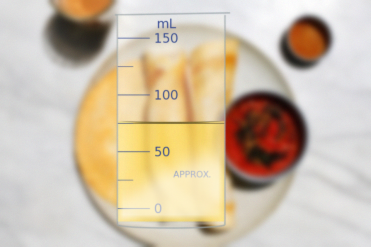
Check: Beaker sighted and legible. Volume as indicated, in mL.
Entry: 75 mL
